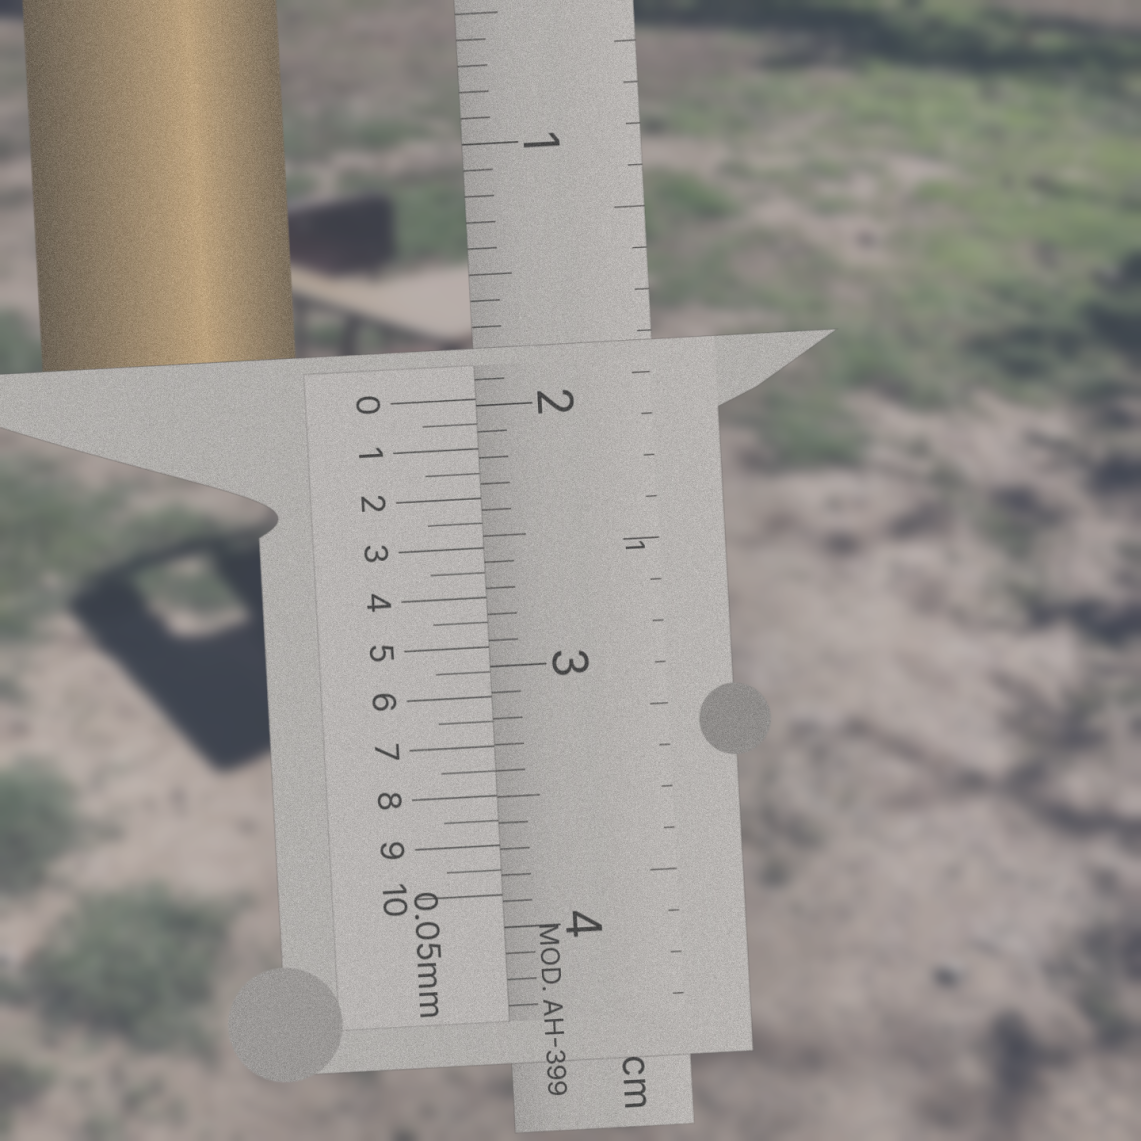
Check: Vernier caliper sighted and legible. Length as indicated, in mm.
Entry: 19.75 mm
